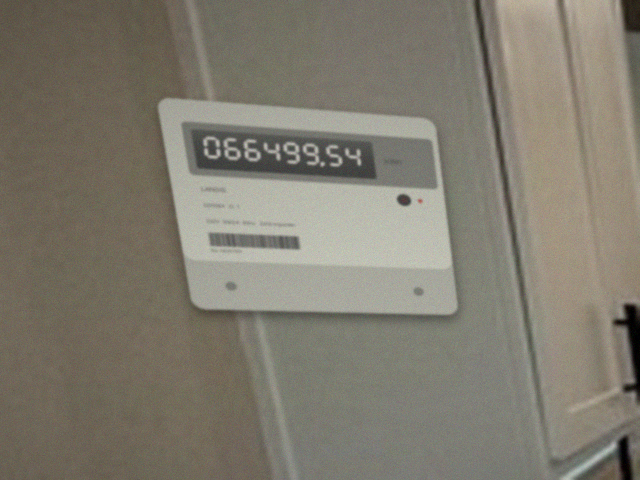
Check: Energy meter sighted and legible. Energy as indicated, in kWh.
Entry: 66499.54 kWh
